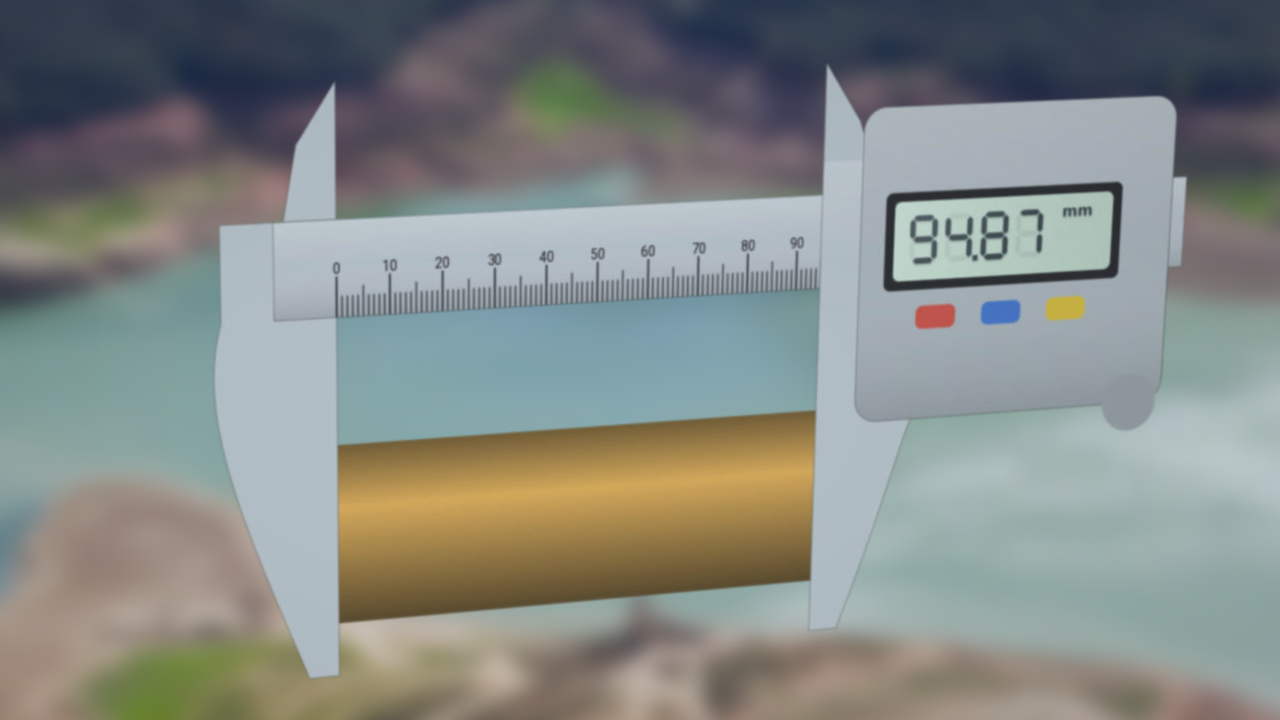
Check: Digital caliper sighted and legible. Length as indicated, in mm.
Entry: 94.87 mm
